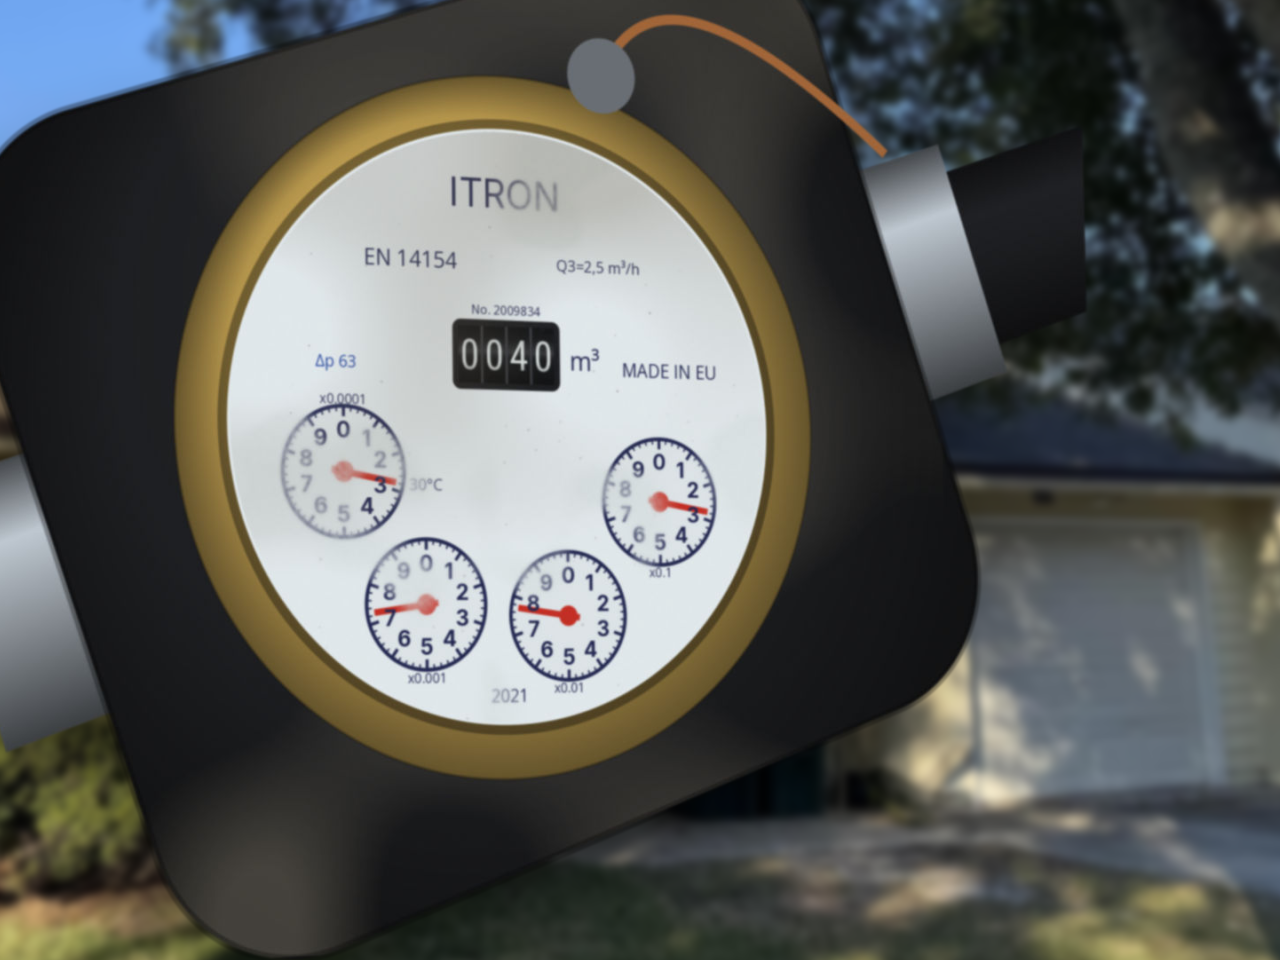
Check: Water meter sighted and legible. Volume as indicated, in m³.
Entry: 40.2772 m³
